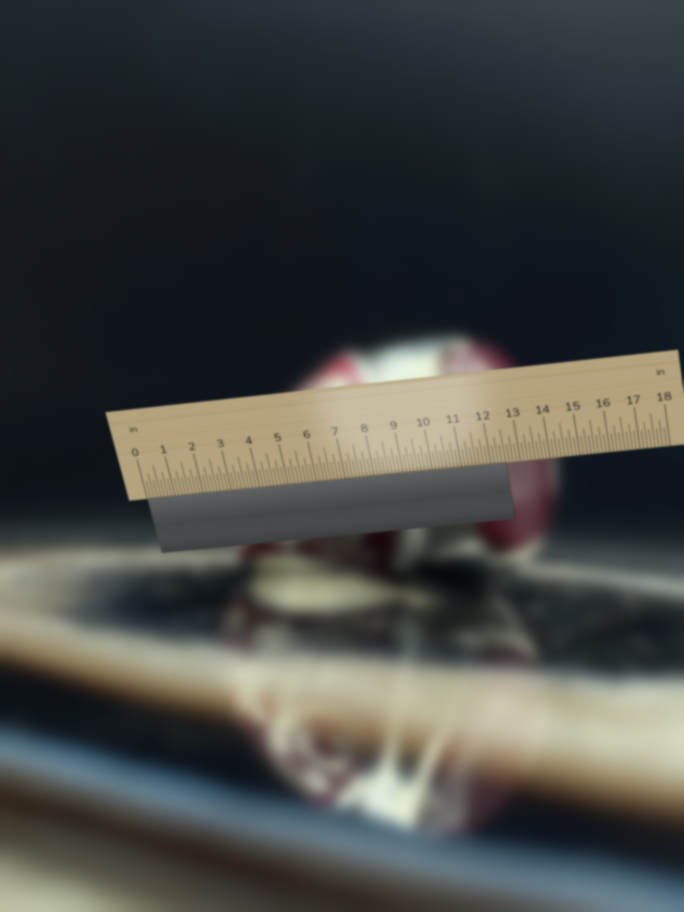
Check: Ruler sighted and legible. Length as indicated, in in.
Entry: 12.5 in
